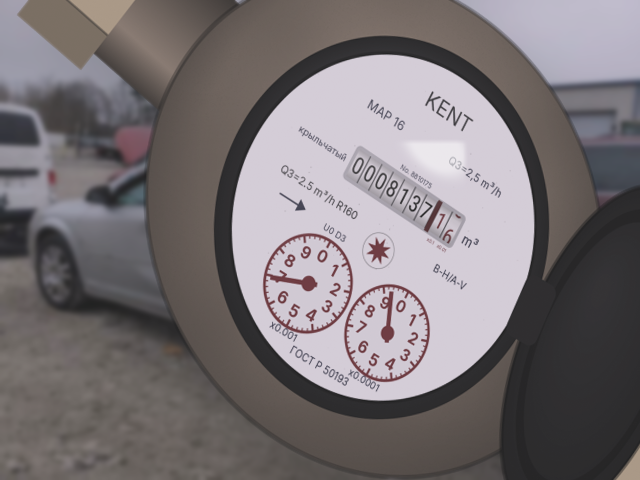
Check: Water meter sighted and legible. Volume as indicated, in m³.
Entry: 8137.1569 m³
